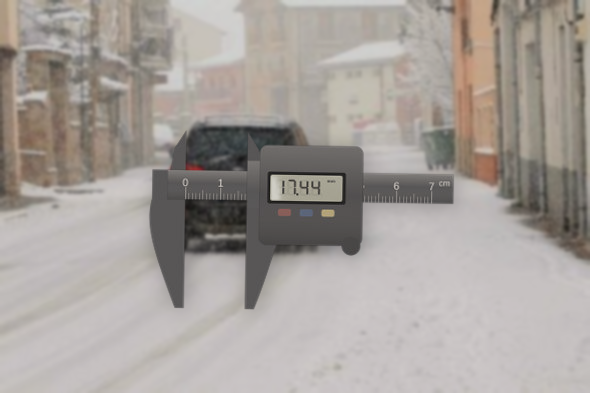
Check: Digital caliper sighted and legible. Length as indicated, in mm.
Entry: 17.44 mm
